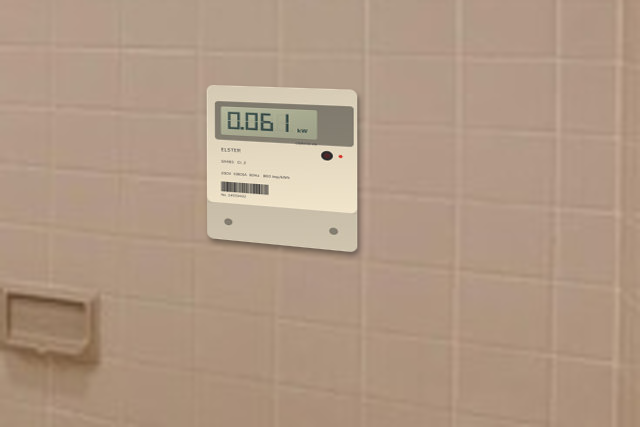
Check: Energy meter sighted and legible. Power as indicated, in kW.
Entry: 0.061 kW
